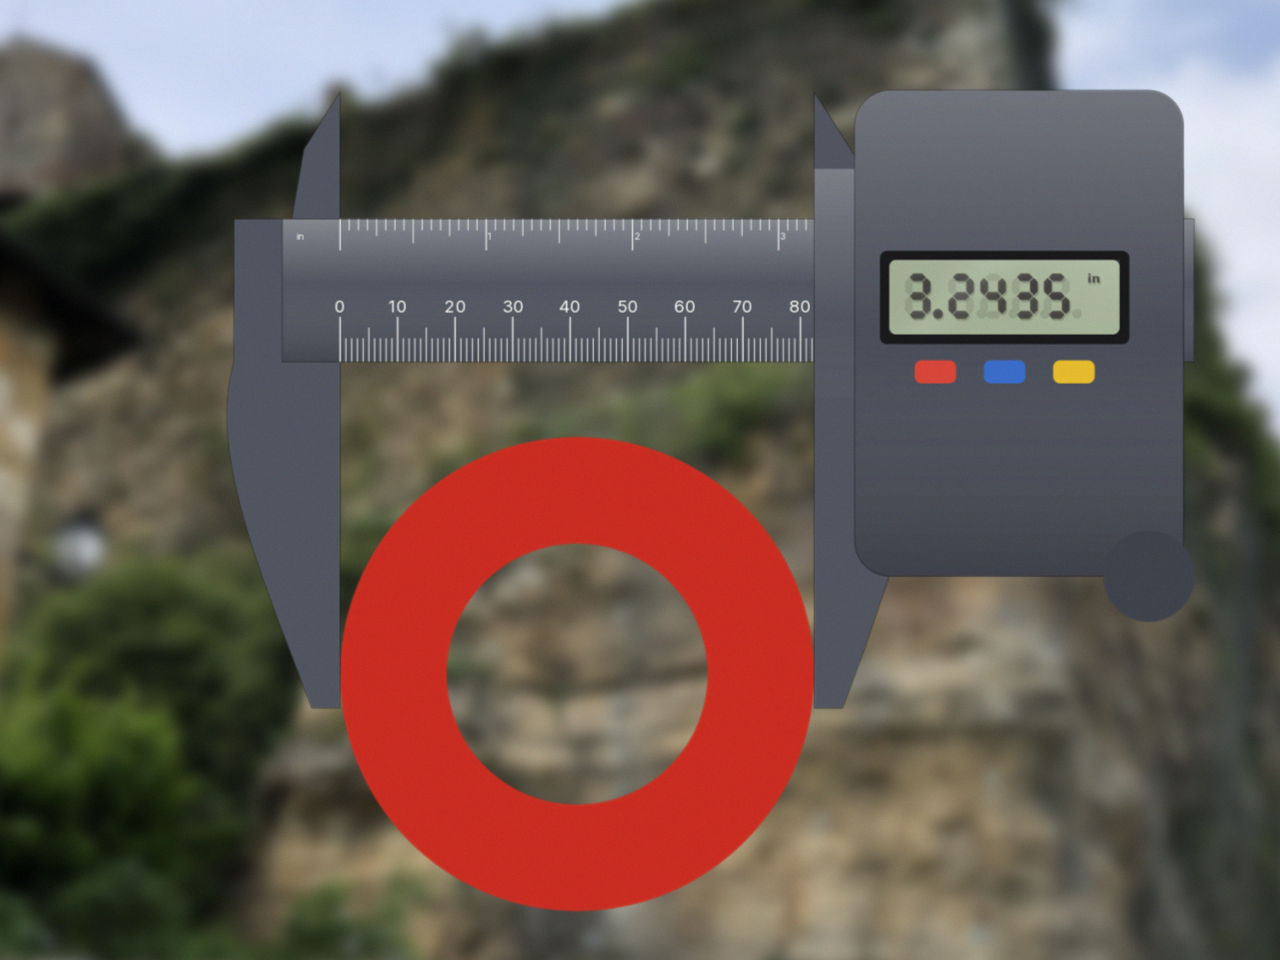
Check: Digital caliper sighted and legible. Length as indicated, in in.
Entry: 3.2435 in
